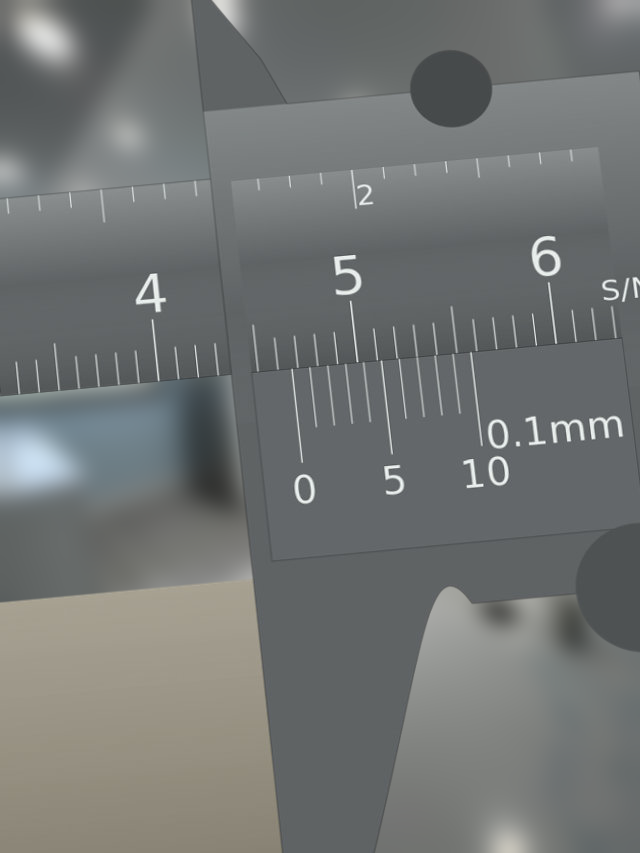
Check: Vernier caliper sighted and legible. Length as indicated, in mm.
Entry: 46.7 mm
